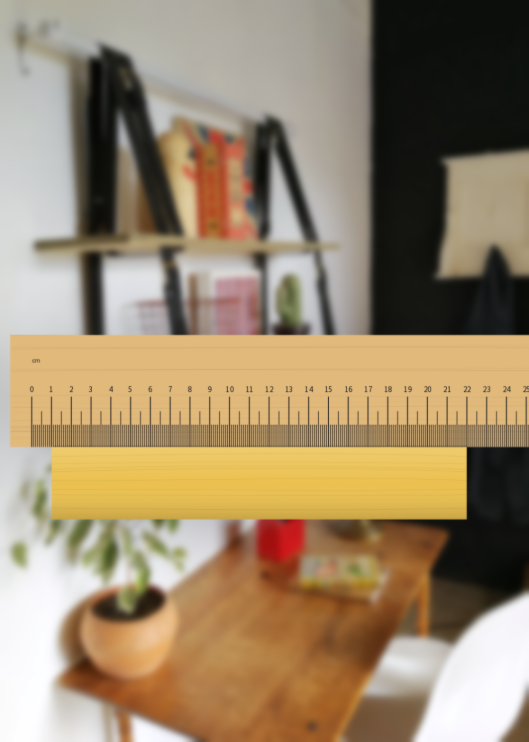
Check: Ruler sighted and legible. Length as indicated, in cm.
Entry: 21 cm
